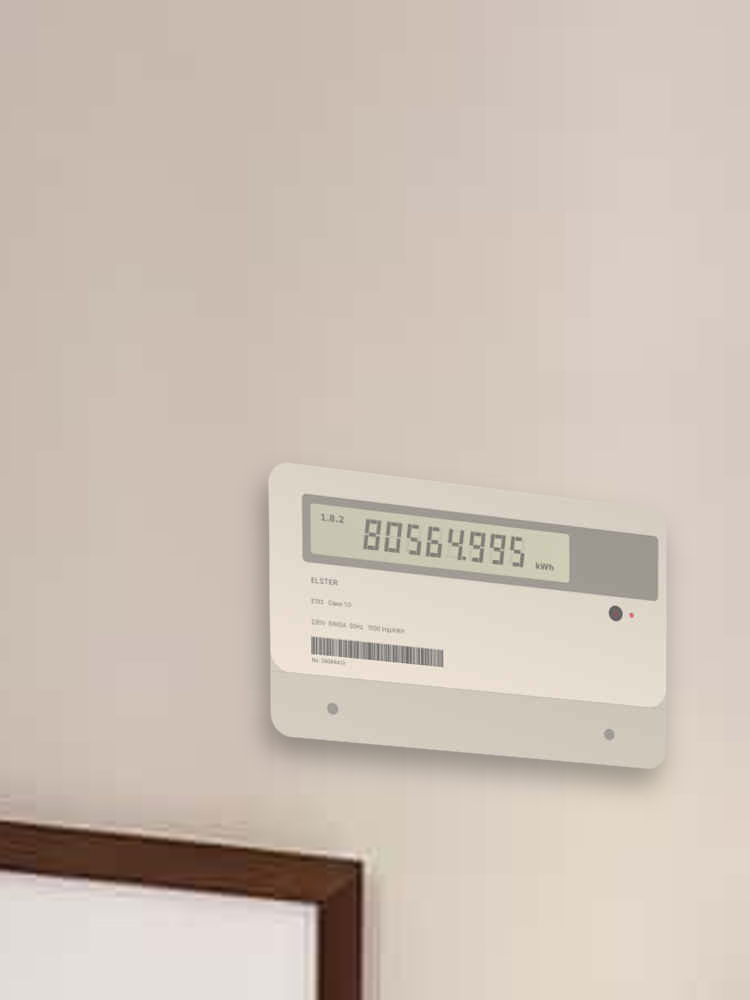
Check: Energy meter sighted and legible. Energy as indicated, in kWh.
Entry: 80564.995 kWh
